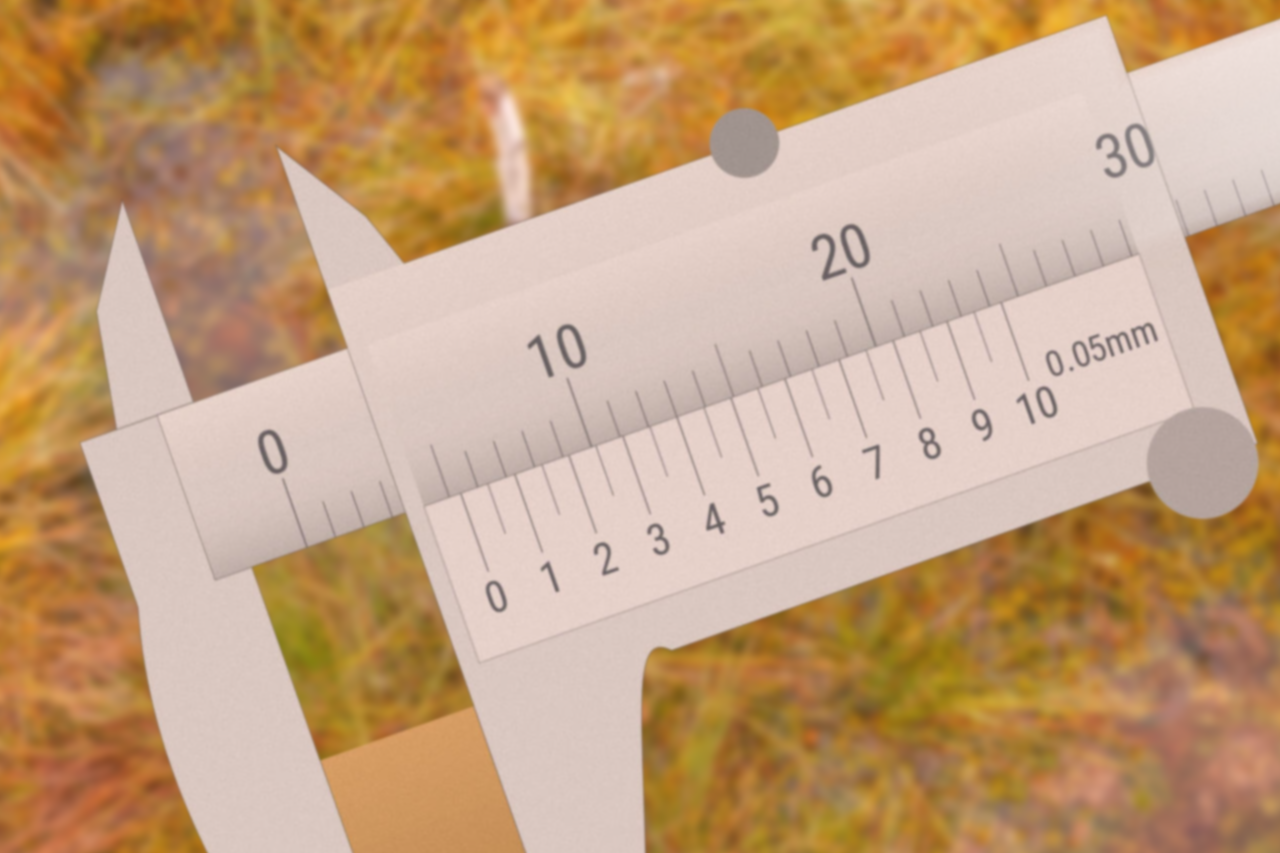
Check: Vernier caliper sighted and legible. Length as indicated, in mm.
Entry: 5.4 mm
